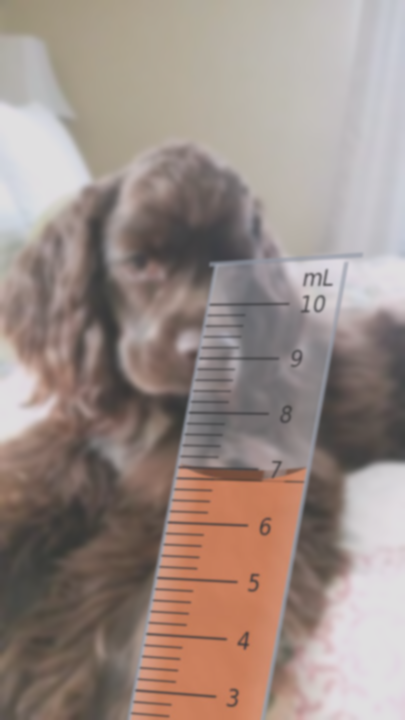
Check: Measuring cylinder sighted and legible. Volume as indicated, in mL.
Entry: 6.8 mL
